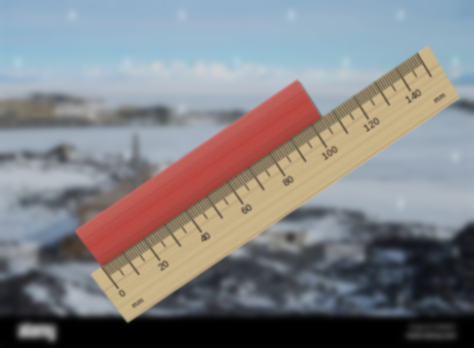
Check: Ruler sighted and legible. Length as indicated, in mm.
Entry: 105 mm
